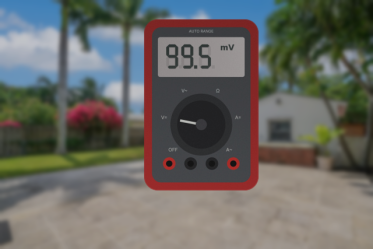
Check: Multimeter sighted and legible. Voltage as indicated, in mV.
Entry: 99.5 mV
